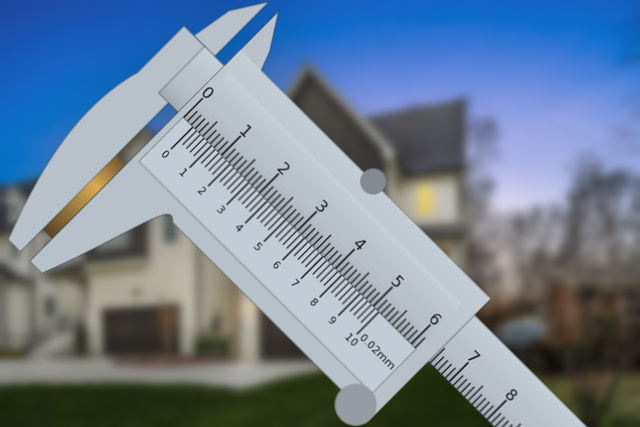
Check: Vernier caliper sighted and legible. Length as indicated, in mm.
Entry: 2.5 mm
